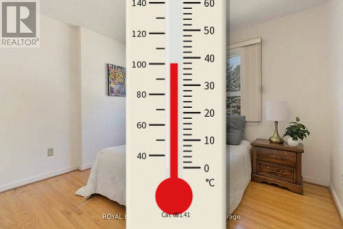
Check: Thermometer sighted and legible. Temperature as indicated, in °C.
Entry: 38 °C
